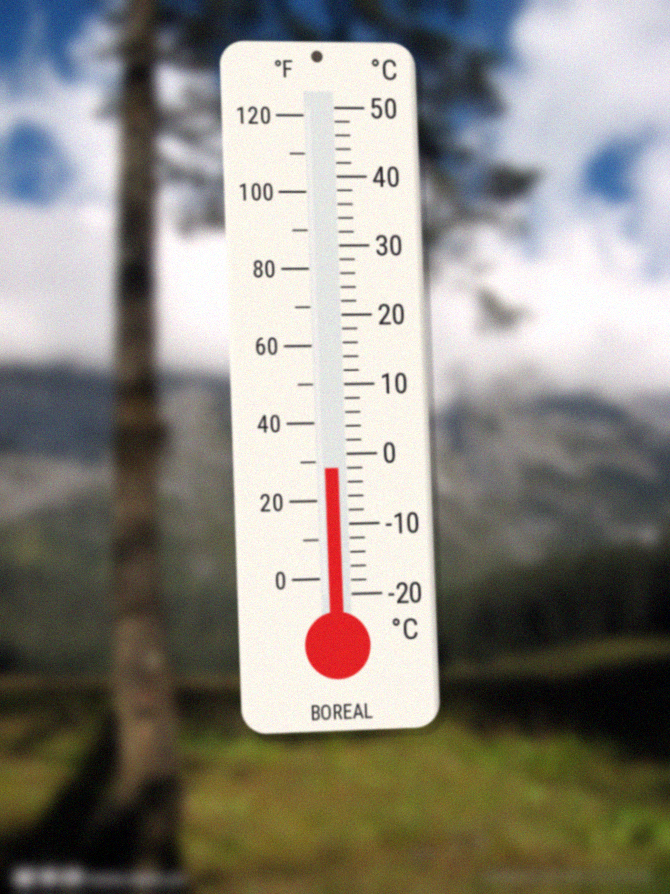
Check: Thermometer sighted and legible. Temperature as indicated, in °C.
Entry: -2 °C
